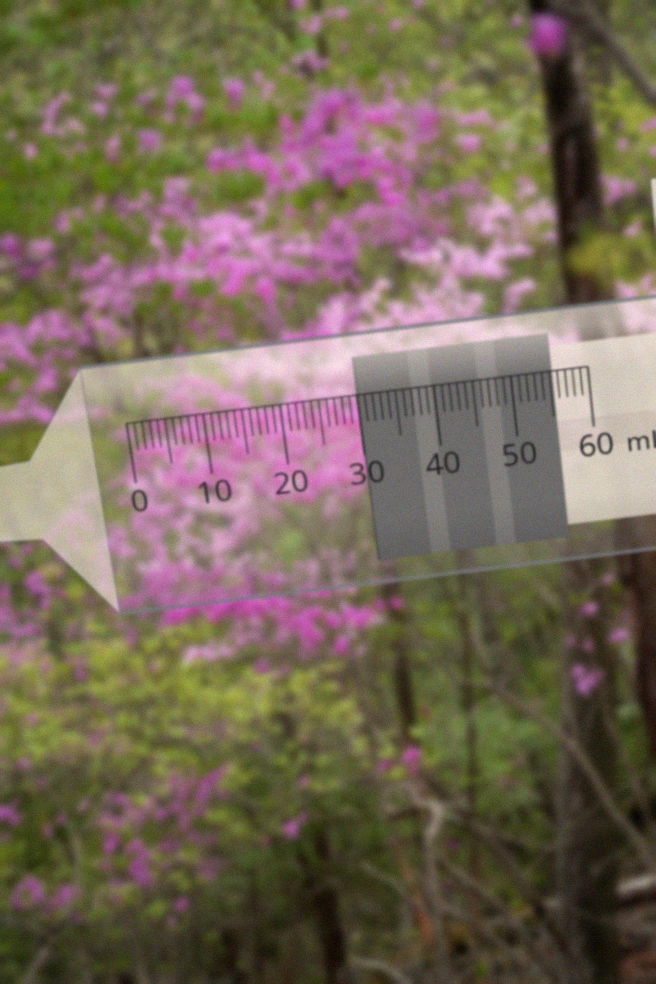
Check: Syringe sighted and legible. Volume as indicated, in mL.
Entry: 30 mL
